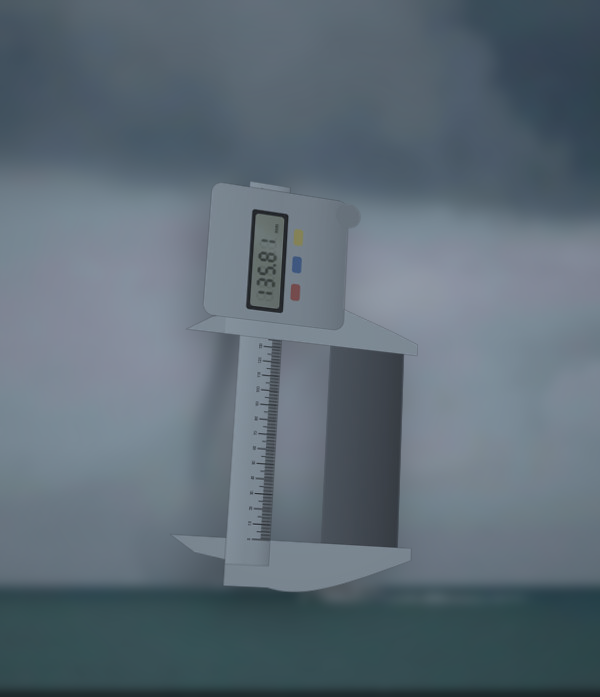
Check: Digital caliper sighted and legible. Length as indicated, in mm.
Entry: 135.81 mm
